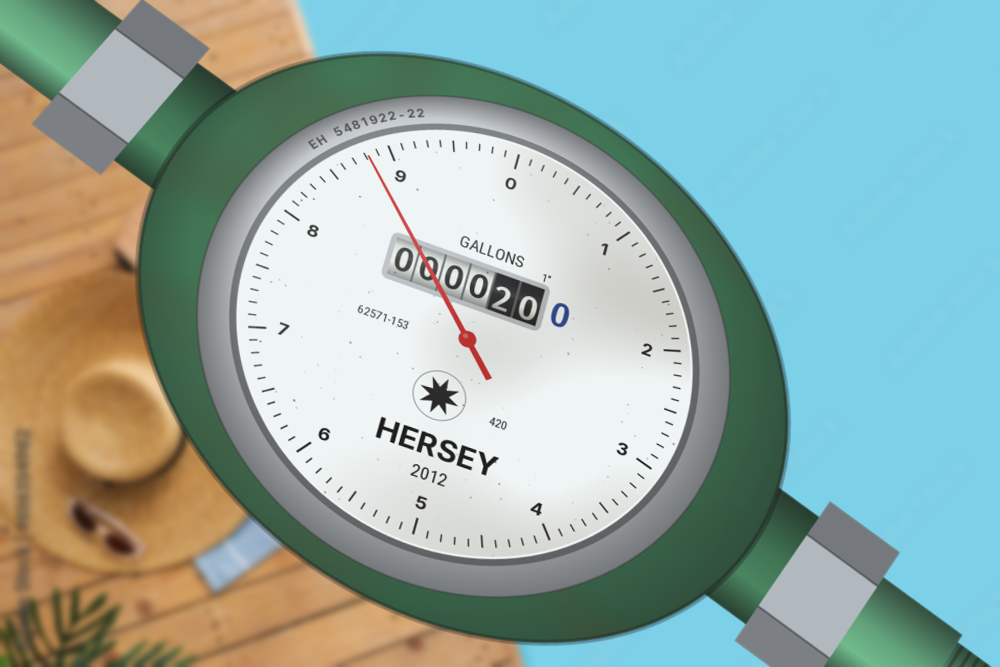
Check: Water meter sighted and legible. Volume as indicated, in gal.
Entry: 198.8 gal
